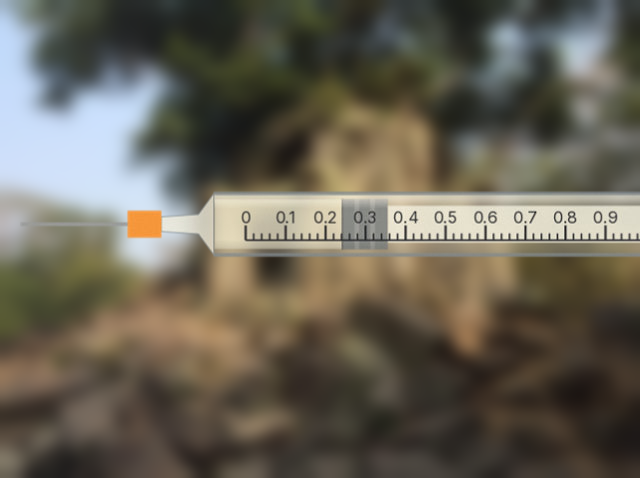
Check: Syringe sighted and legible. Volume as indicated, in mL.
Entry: 0.24 mL
